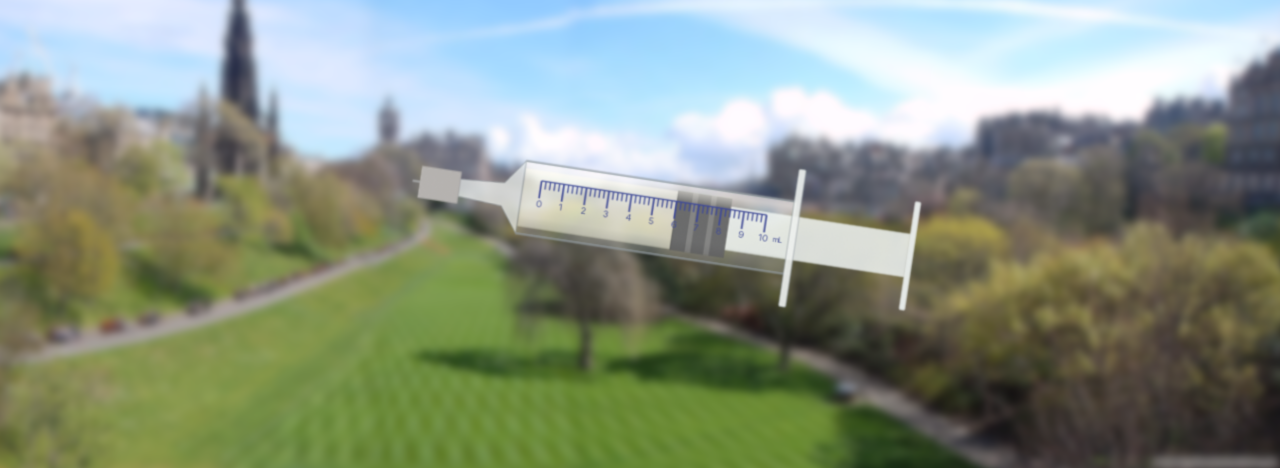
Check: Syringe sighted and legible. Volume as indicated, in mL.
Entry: 6 mL
